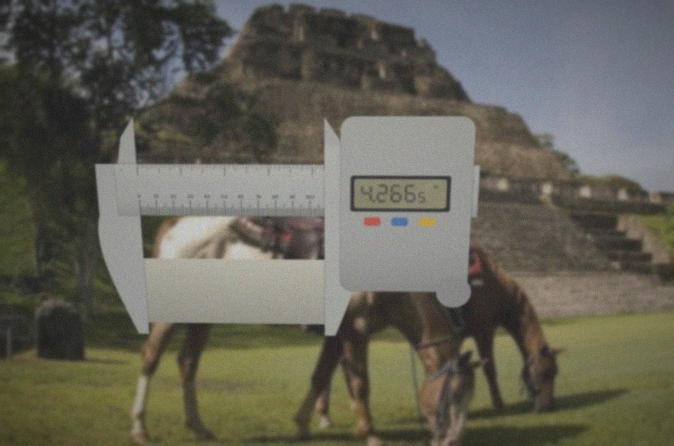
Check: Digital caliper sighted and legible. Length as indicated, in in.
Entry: 4.2665 in
